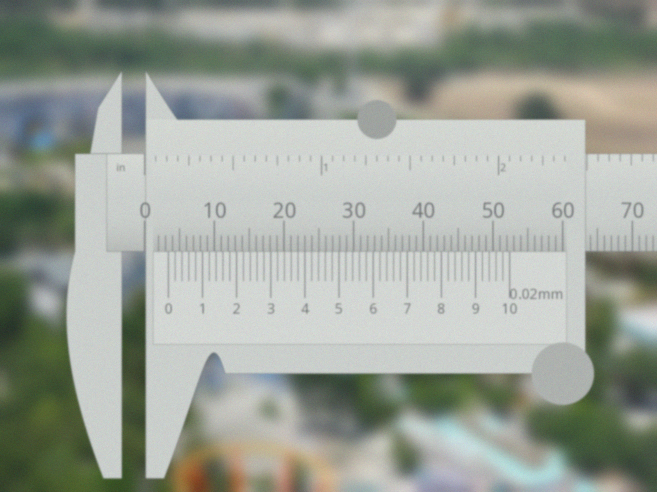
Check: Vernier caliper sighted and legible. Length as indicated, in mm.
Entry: 3.4 mm
